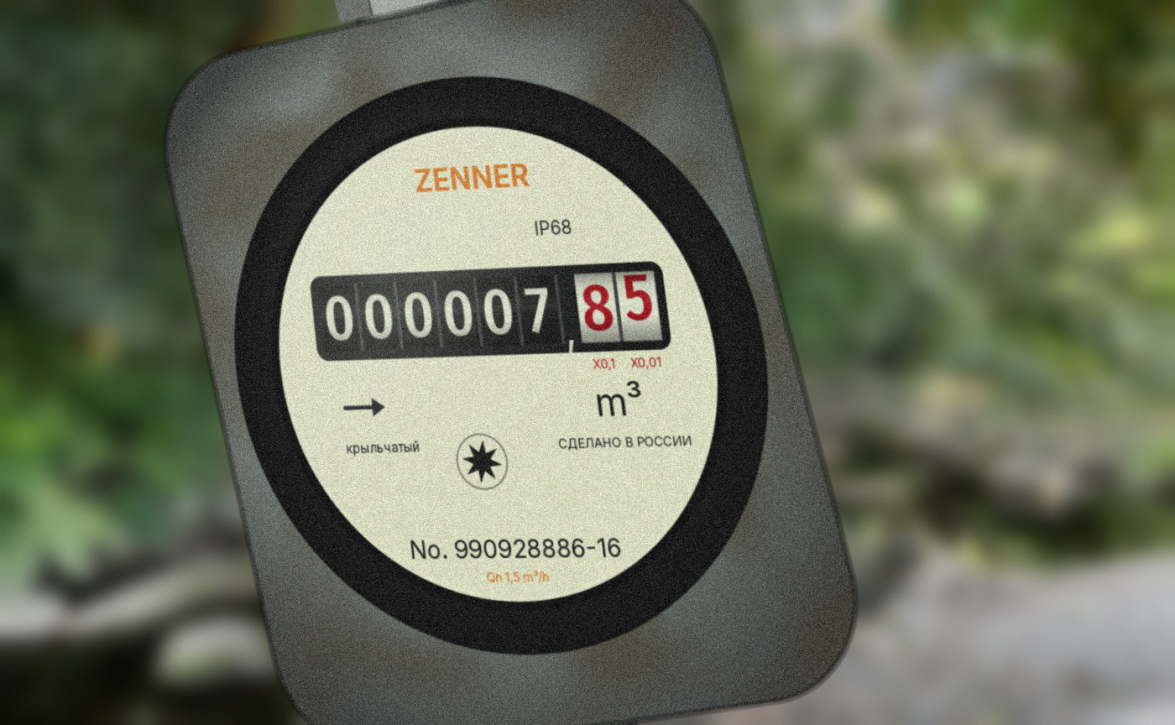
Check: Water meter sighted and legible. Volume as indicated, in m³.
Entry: 7.85 m³
